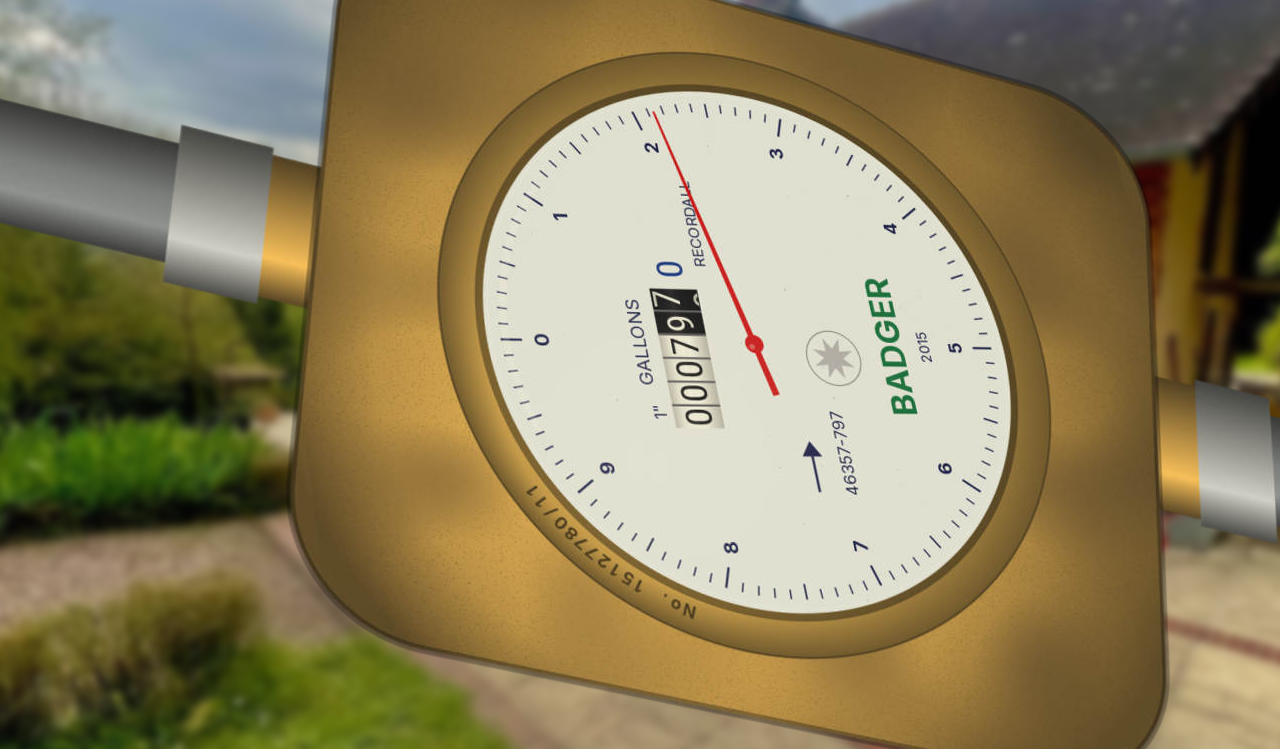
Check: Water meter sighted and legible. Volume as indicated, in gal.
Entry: 7972.1 gal
